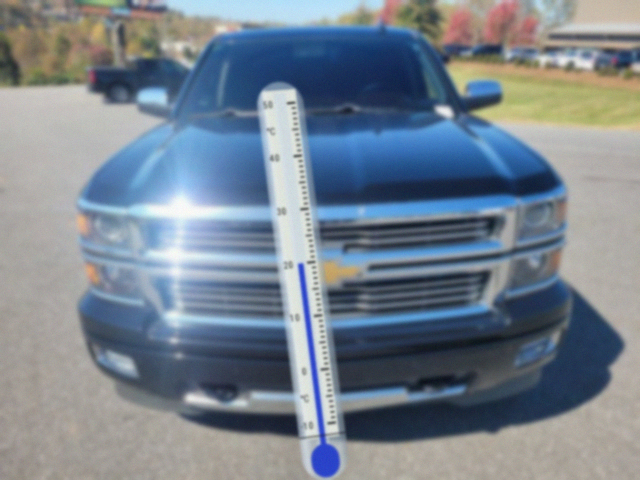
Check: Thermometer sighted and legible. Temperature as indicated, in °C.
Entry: 20 °C
